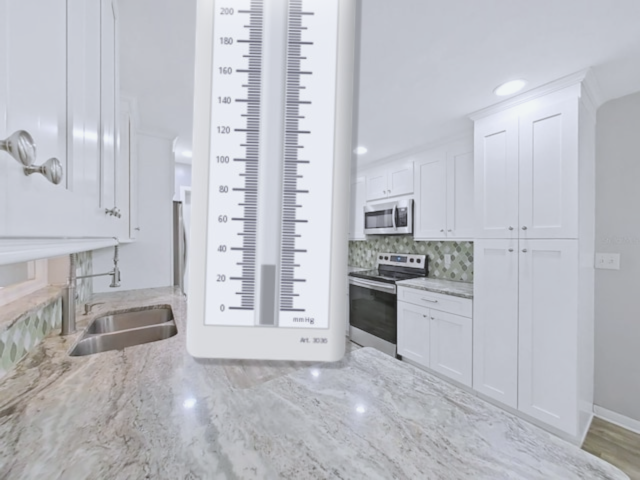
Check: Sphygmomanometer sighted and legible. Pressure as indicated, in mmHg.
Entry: 30 mmHg
